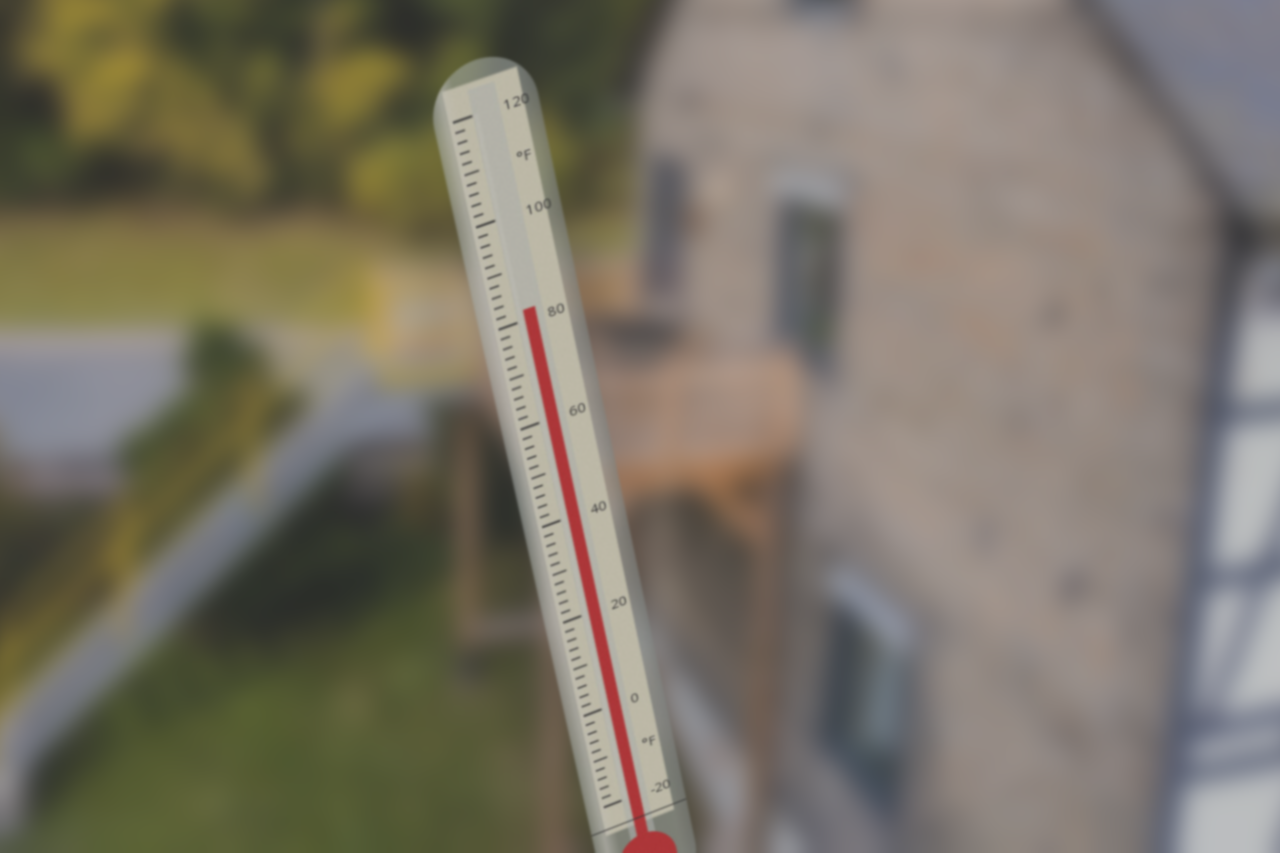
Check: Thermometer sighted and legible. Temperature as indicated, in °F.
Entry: 82 °F
